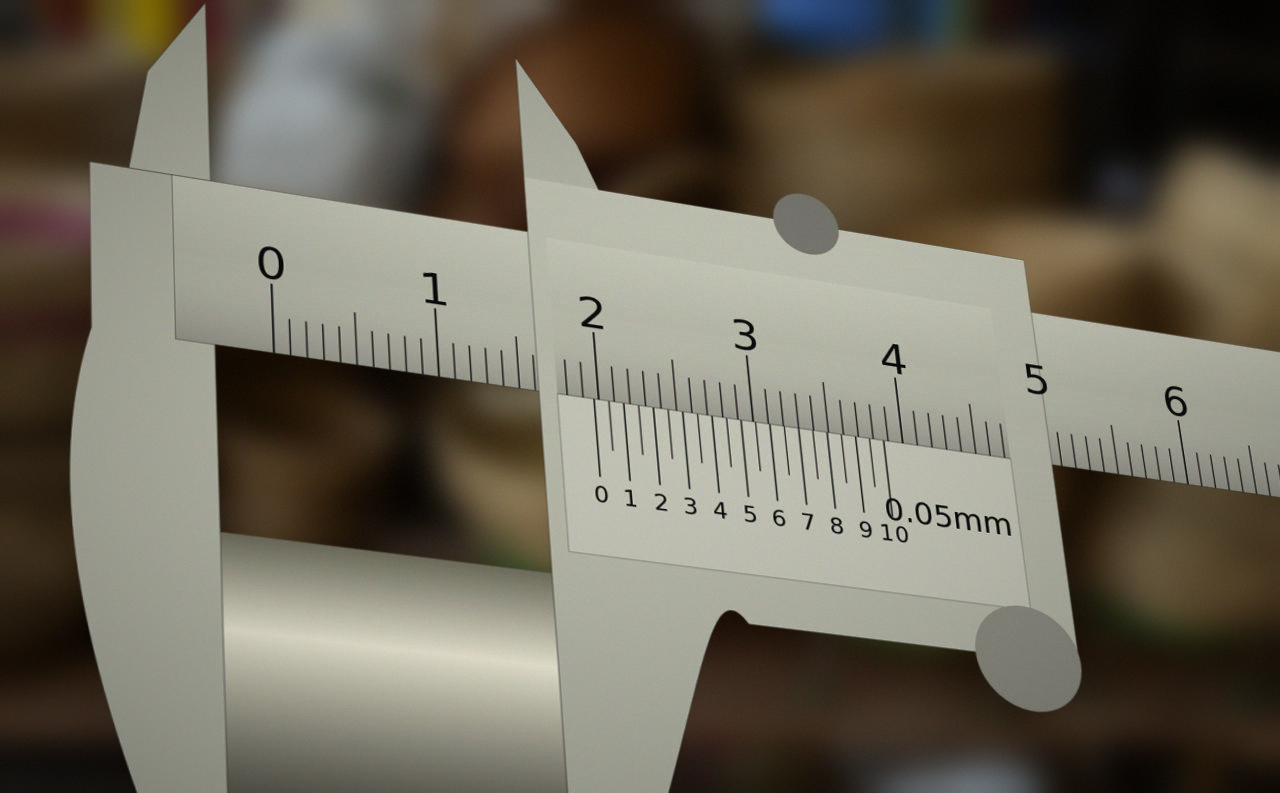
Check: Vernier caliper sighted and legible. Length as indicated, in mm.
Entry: 19.7 mm
